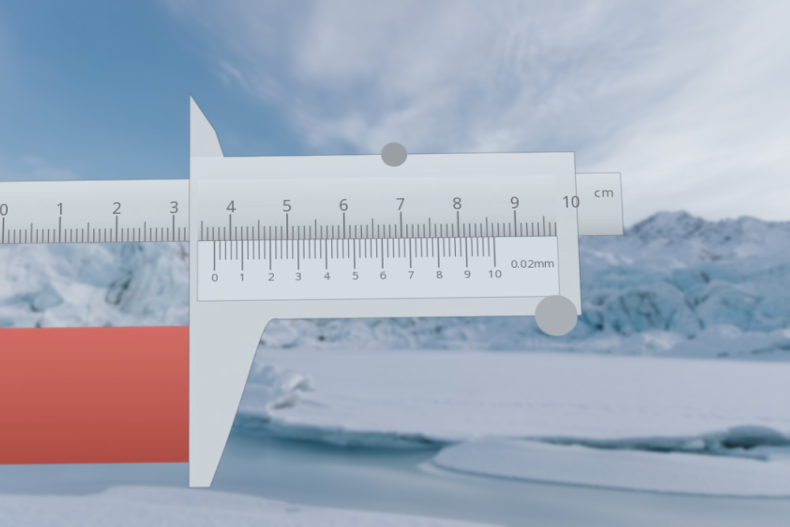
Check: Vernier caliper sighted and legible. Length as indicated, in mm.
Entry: 37.2 mm
